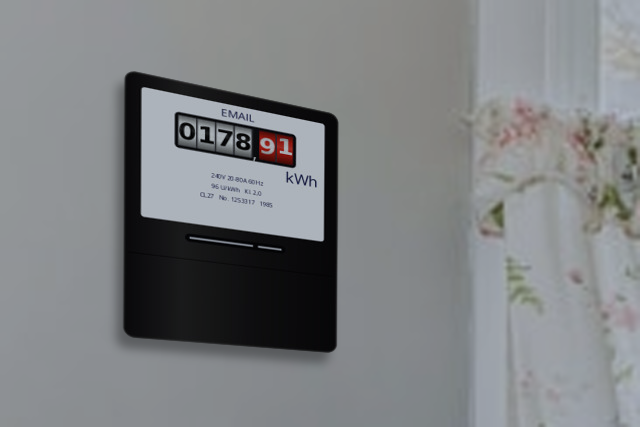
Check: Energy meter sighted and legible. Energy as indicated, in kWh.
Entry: 178.91 kWh
